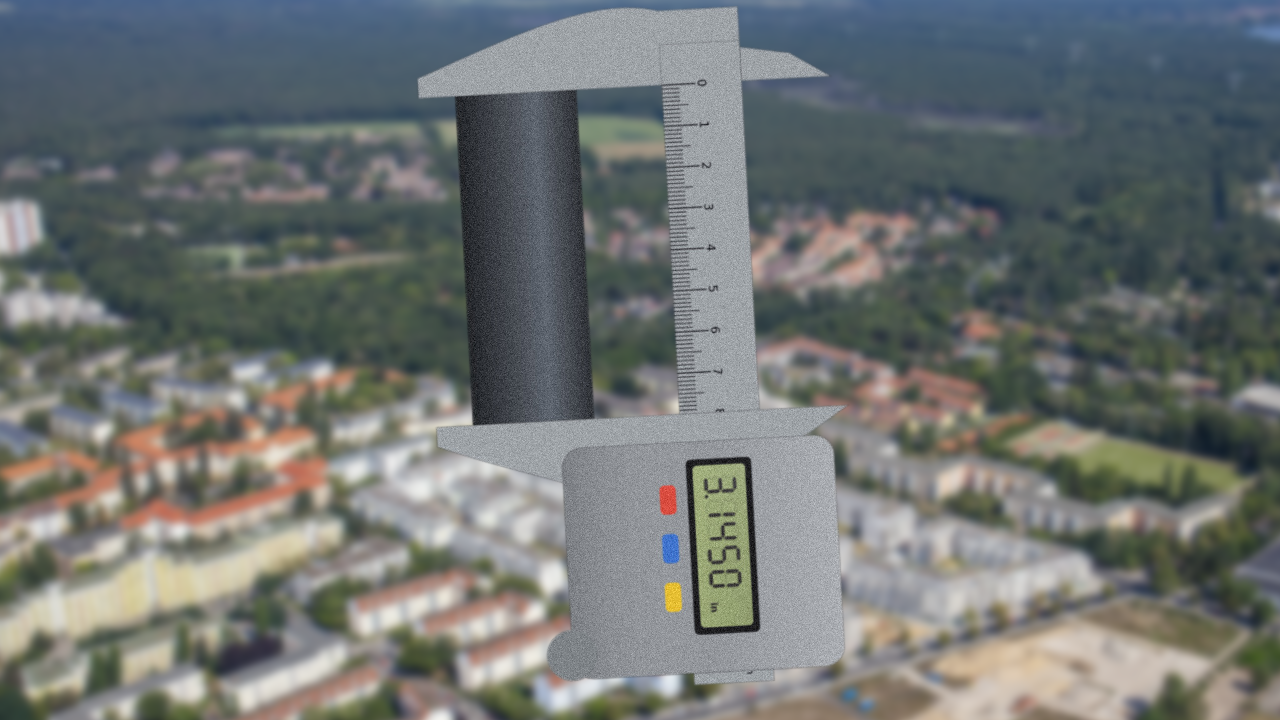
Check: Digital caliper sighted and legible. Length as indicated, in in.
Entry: 3.1450 in
